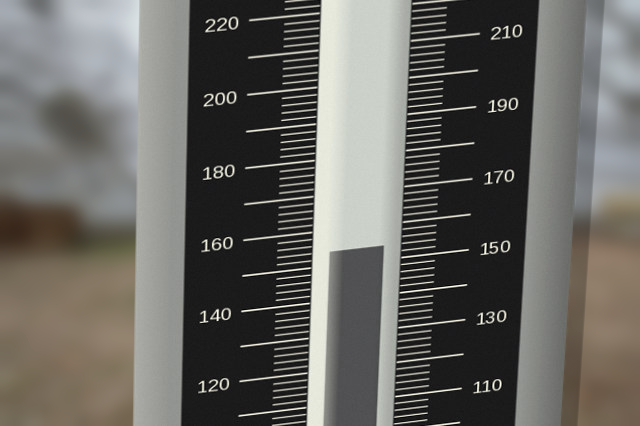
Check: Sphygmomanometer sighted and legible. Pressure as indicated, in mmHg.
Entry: 154 mmHg
